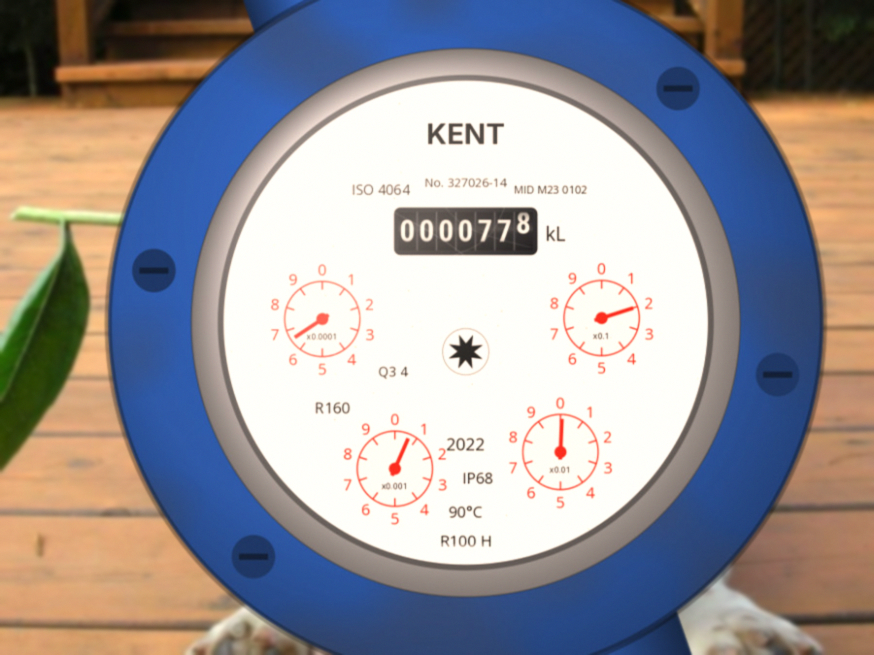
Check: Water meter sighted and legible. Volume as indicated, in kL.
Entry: 778.2006 kL
